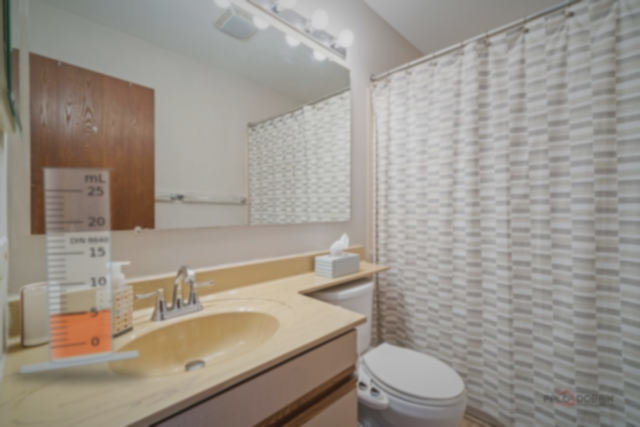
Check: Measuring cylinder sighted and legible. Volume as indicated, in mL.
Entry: 5 mL
